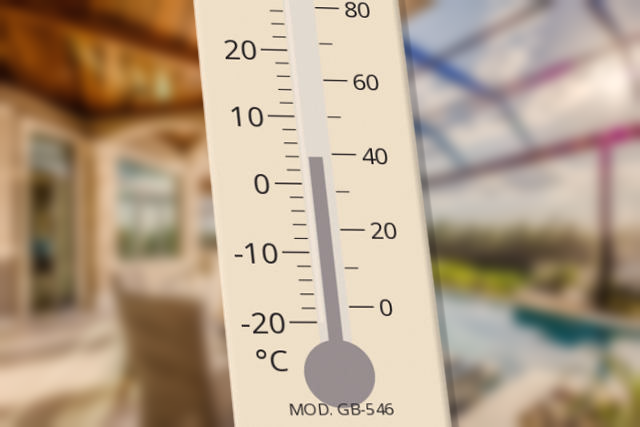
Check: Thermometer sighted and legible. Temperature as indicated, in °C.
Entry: 4 °C
